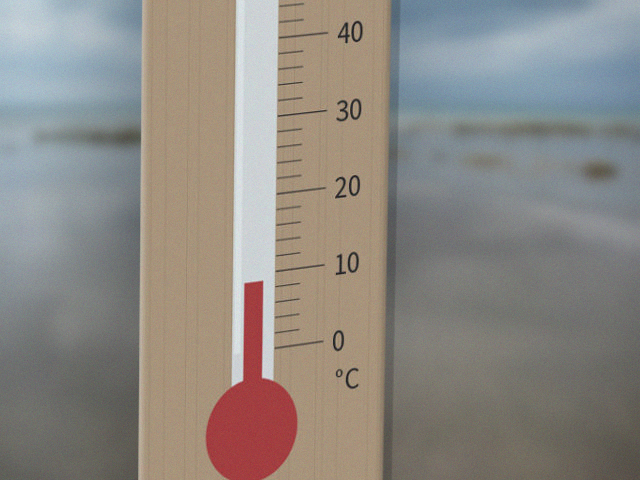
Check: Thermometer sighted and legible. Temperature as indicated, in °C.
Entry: 9 °C
